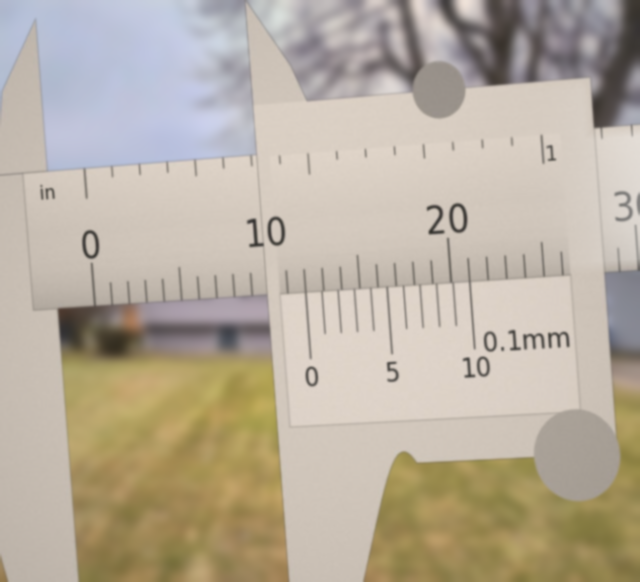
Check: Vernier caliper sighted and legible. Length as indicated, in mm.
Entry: 12.0 mm
